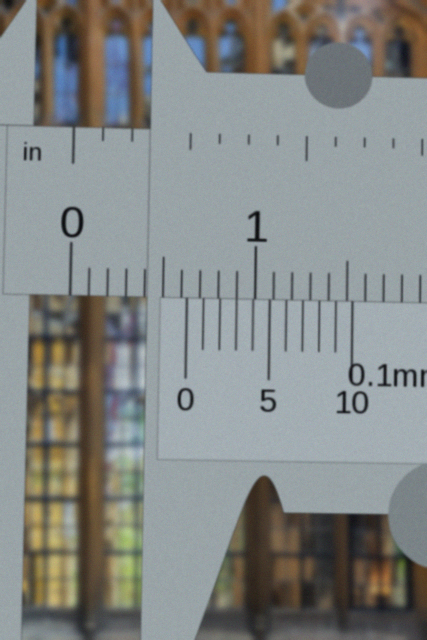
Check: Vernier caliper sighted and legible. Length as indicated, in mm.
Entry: 6.3 mm
